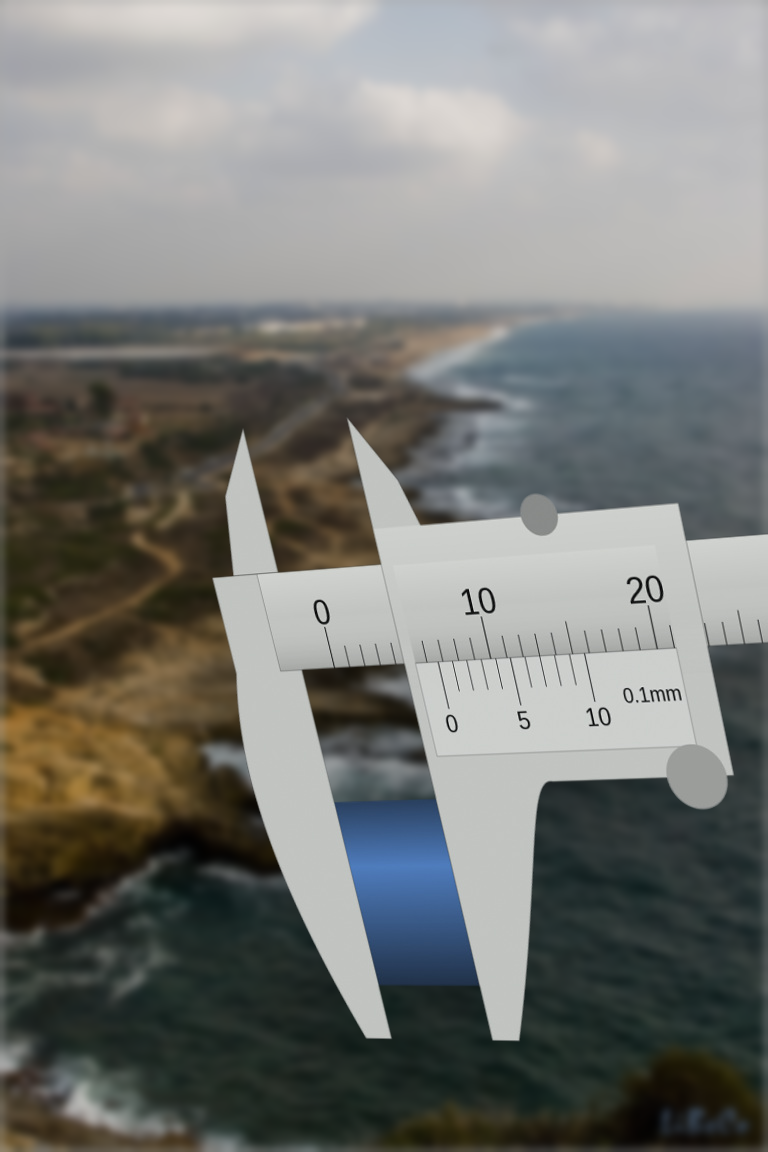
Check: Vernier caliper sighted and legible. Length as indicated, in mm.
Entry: 6.7 mm
